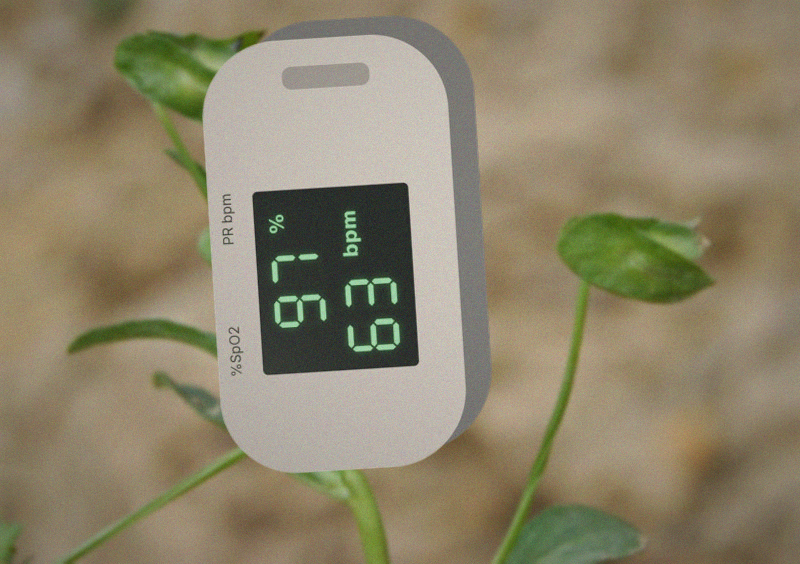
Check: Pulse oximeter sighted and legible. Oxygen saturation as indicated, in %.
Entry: 97 %
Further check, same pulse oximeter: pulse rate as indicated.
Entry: 63 bpm
